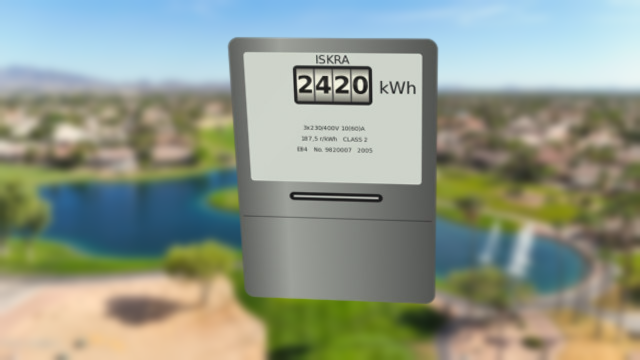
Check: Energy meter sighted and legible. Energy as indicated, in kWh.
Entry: 2420 kWh
